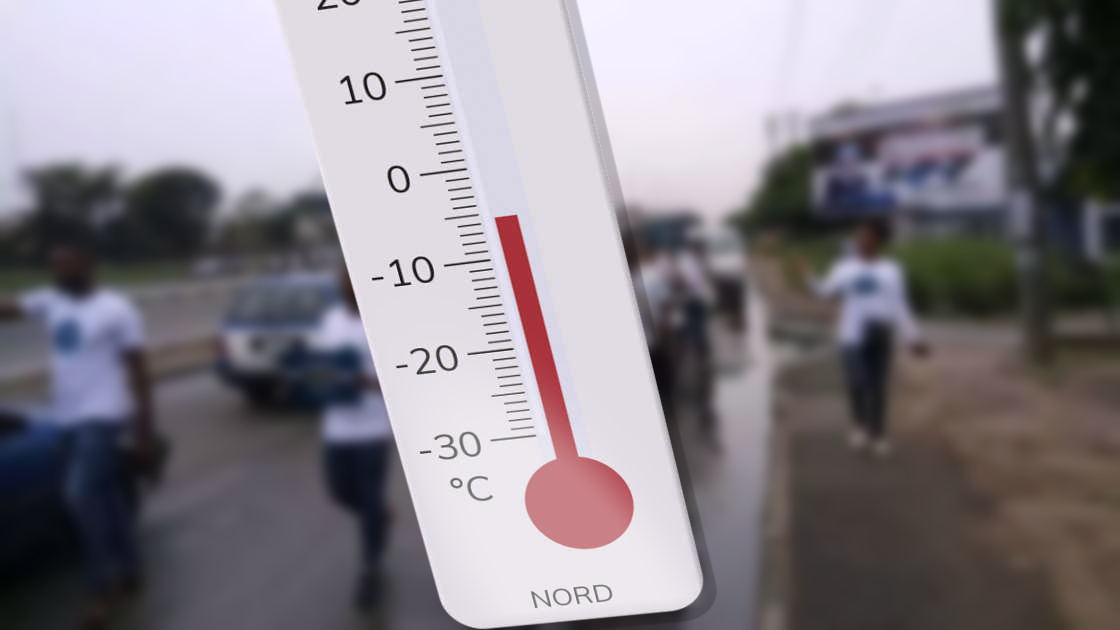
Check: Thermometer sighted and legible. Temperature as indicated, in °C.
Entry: -5.5 °C
